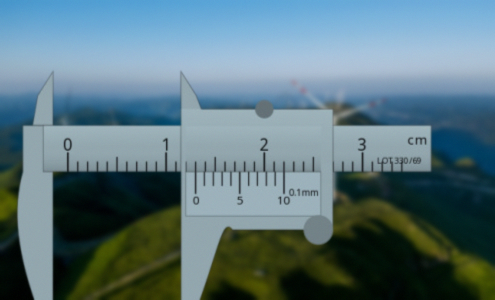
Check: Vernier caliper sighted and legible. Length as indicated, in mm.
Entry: 13.0 mm
